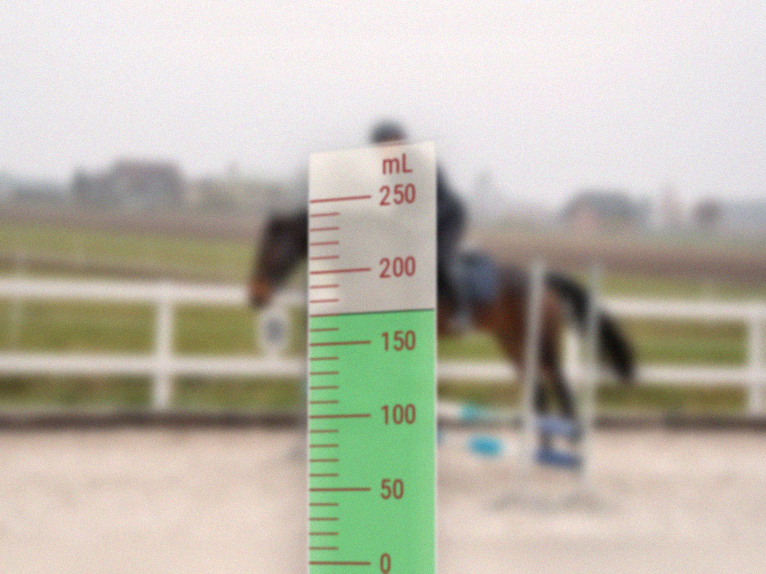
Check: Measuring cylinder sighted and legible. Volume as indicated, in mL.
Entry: 170 mL
